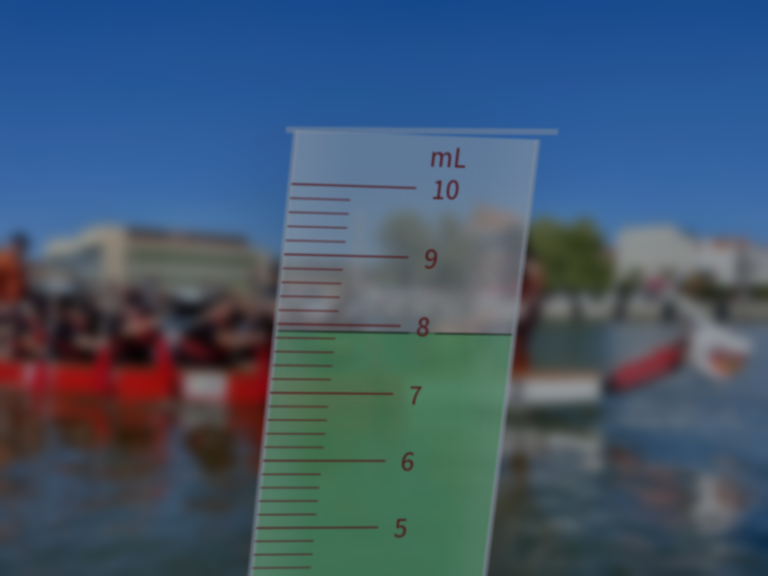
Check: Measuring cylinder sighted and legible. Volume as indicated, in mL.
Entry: 7.9 mL
